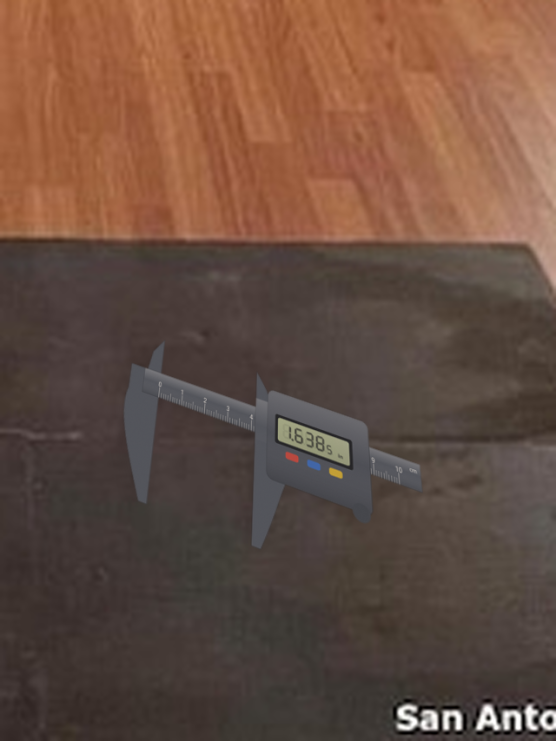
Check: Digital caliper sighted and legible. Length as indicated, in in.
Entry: 1.6385 in
